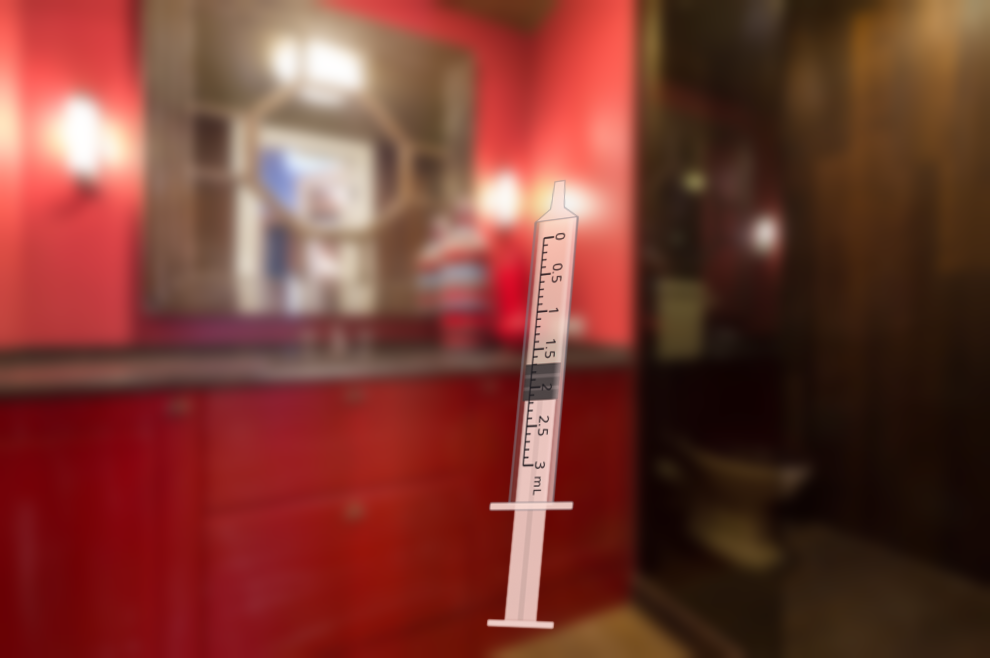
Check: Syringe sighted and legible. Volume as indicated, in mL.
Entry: 1.7 mL
